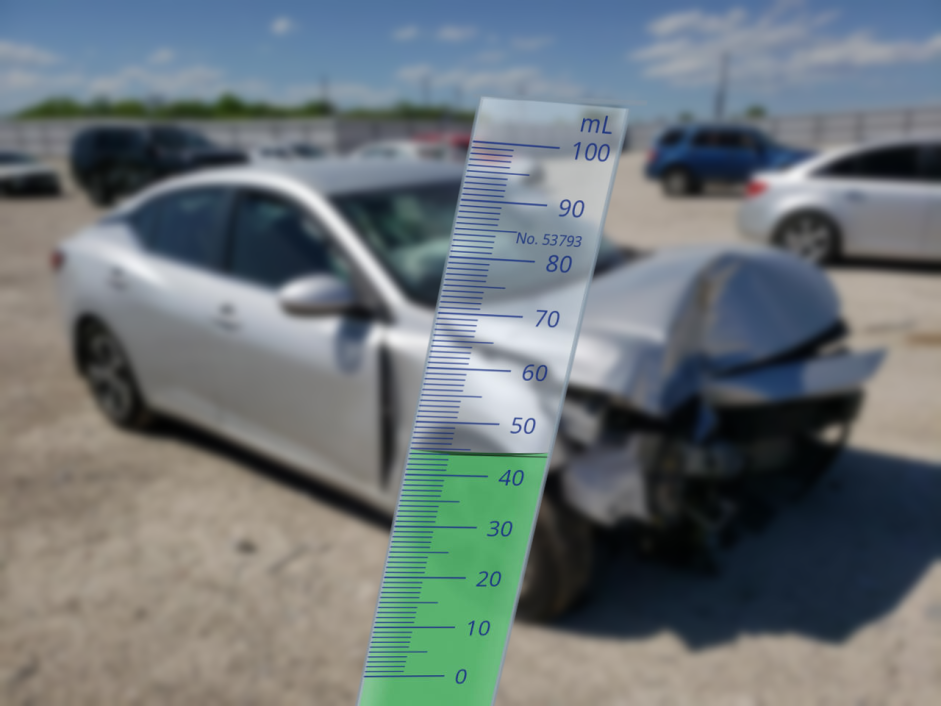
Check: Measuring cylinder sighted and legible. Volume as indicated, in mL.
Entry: 44 mL
